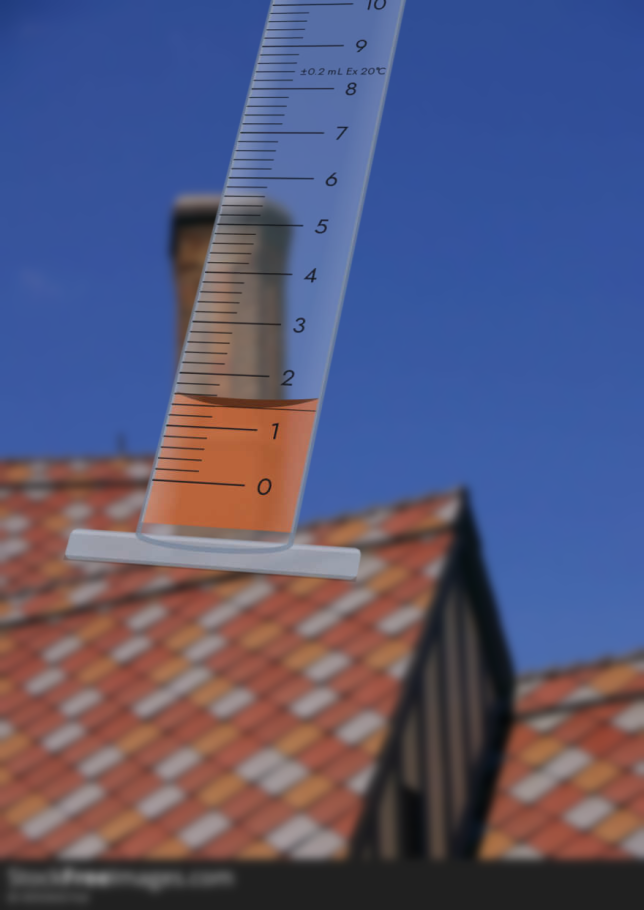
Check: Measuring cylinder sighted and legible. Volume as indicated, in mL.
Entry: 1.4 mL
